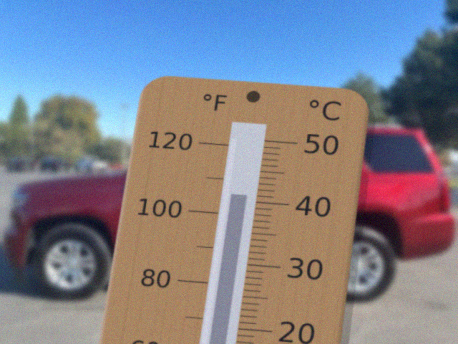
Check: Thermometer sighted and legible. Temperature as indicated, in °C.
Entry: 41 °C
